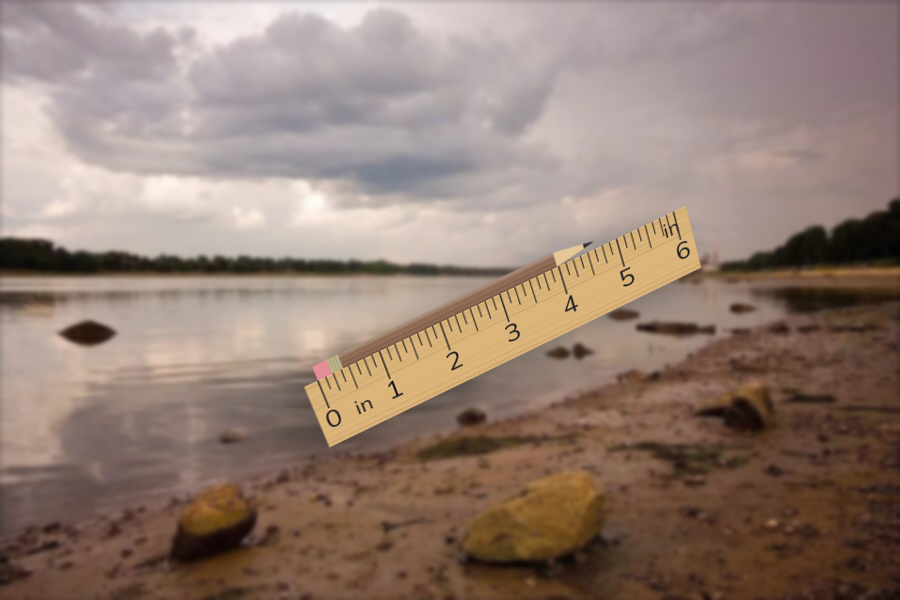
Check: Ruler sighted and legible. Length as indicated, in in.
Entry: 4.625 in
